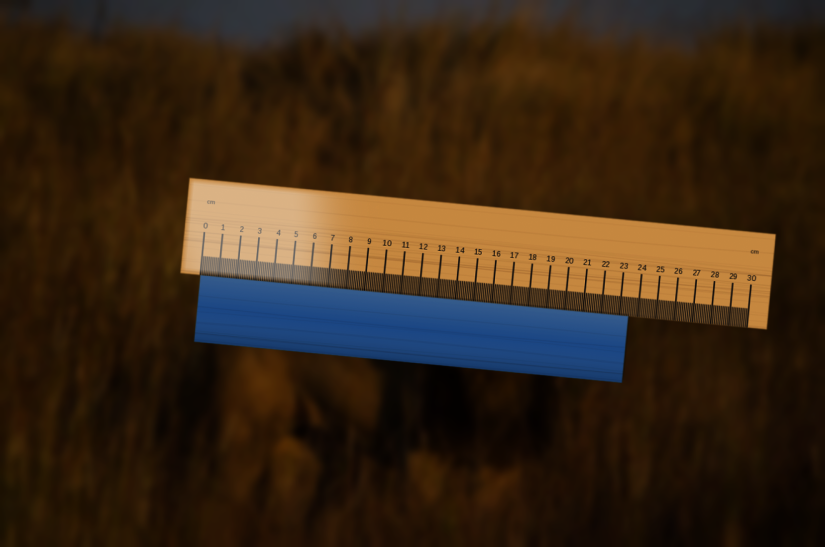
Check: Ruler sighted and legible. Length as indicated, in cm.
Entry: 23.5 cm
